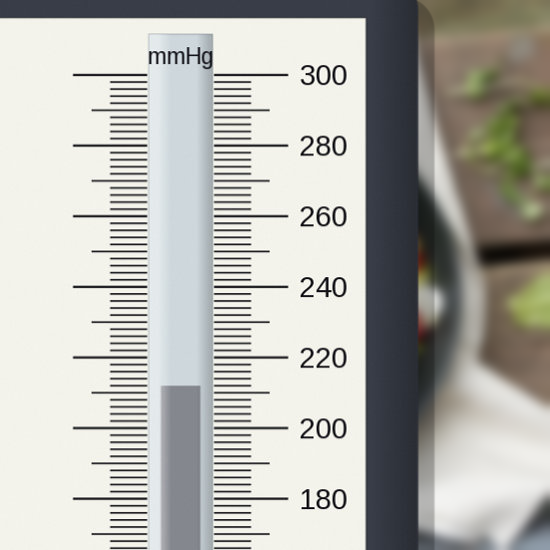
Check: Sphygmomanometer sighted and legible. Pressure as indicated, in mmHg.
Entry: 212 mmHg
